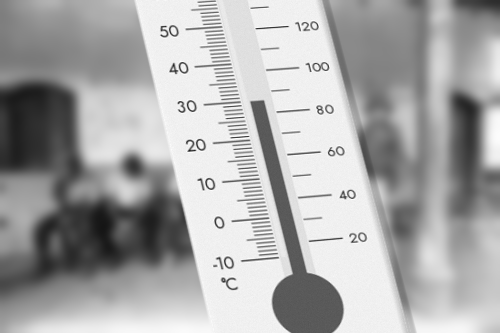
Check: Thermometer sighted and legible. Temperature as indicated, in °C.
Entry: 30 °C
